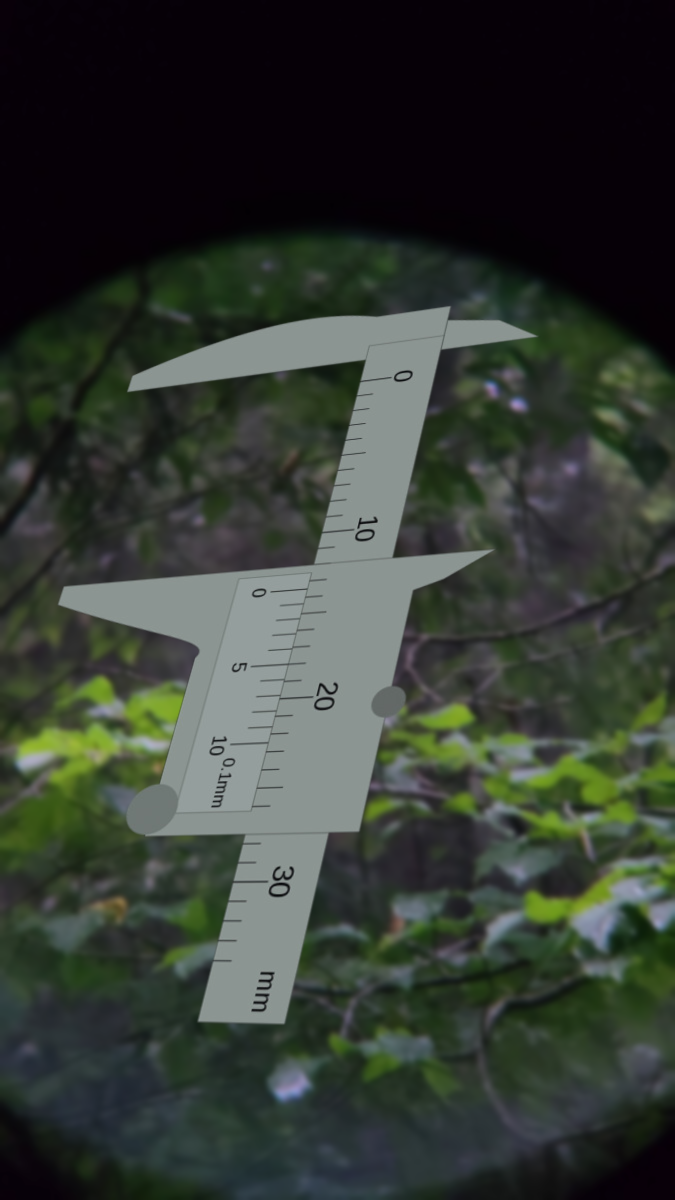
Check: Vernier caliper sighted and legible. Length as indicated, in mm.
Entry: 13.5 mm
